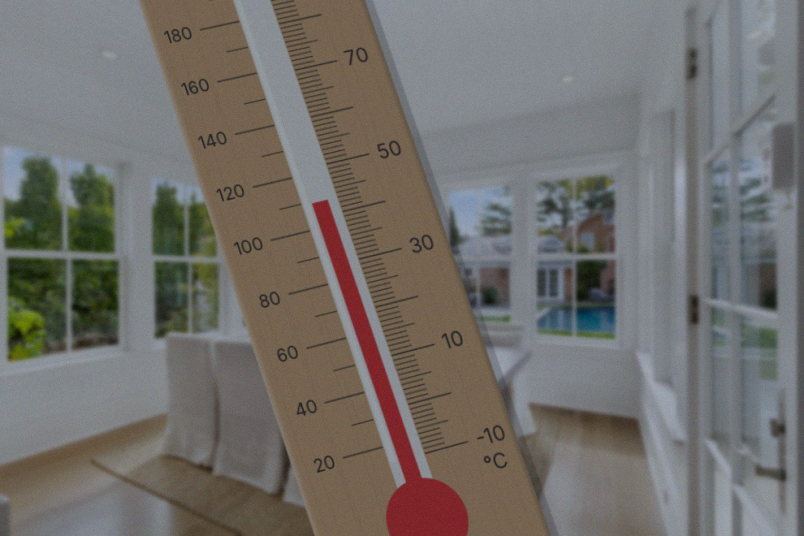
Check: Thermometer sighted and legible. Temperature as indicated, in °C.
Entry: 43 °C
